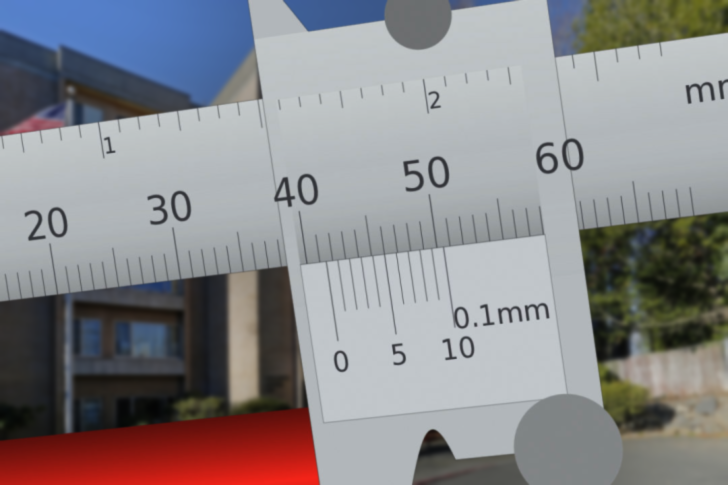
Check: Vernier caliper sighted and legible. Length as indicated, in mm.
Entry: 41.5 mm
